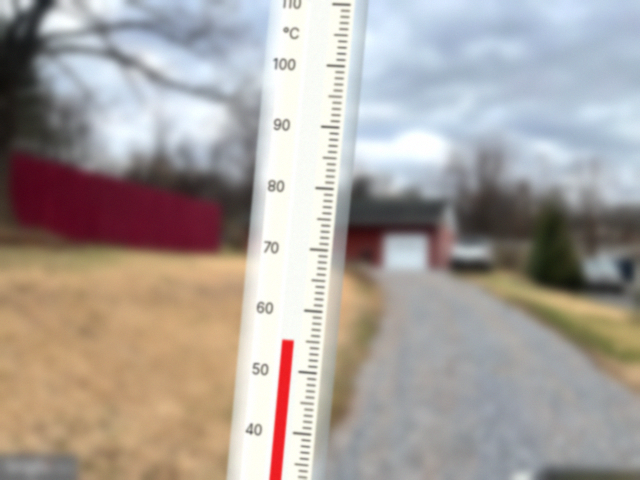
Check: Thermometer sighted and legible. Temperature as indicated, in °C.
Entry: 55 °C
